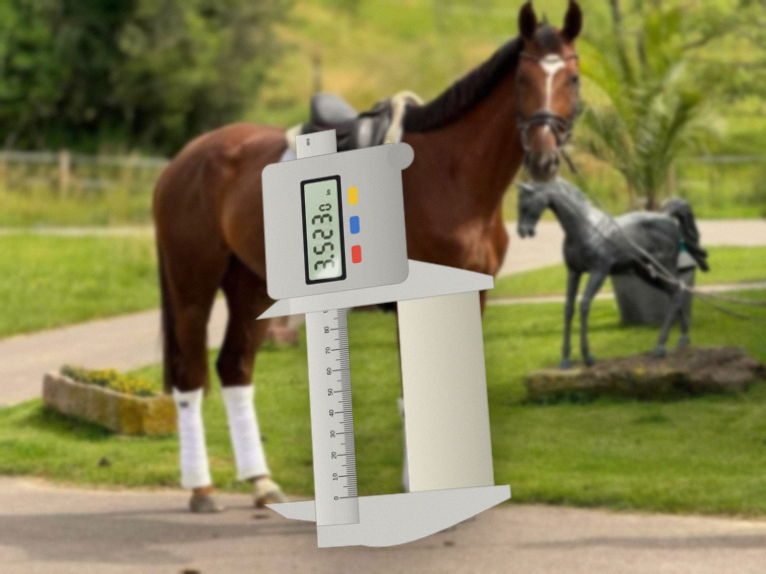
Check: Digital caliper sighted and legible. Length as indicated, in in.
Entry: 3.5230 in
